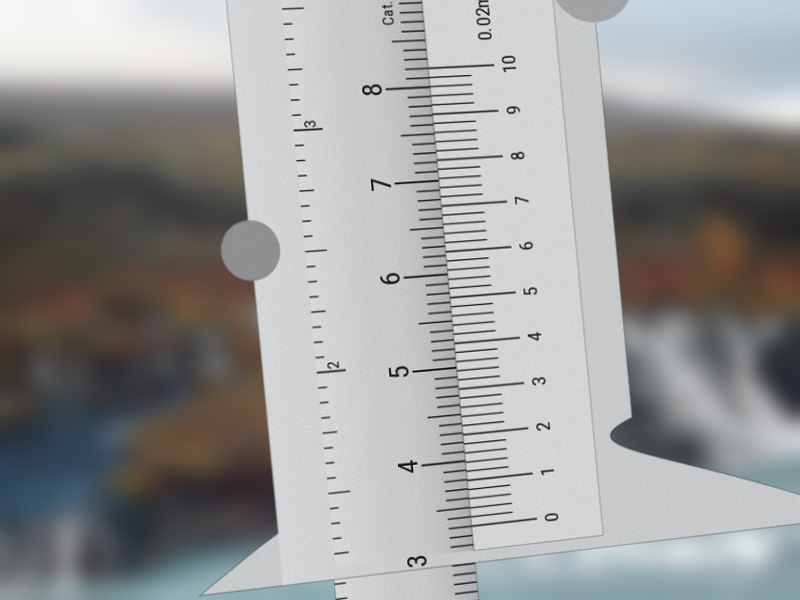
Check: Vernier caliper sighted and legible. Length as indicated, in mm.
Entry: 33.0 mm
